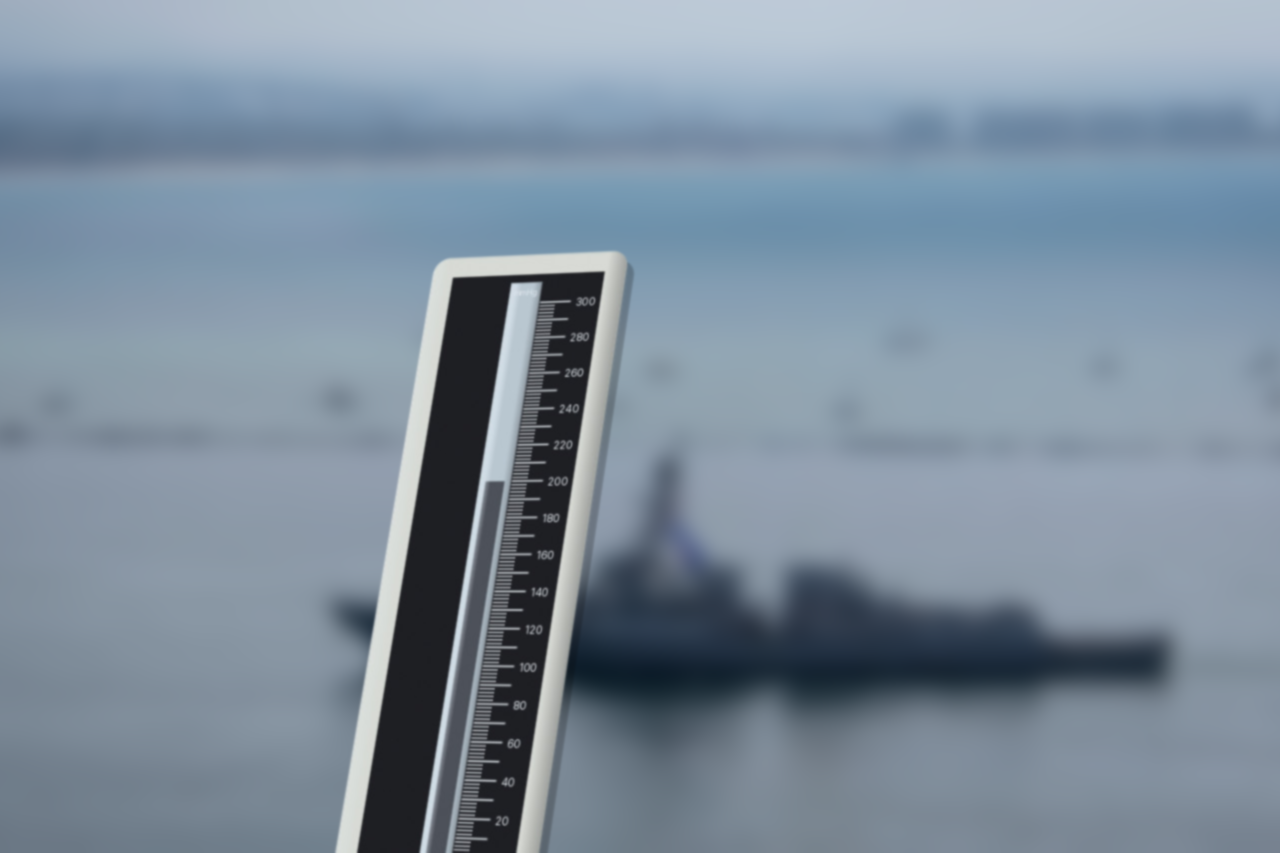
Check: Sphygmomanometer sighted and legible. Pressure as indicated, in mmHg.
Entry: 200 mmHg
